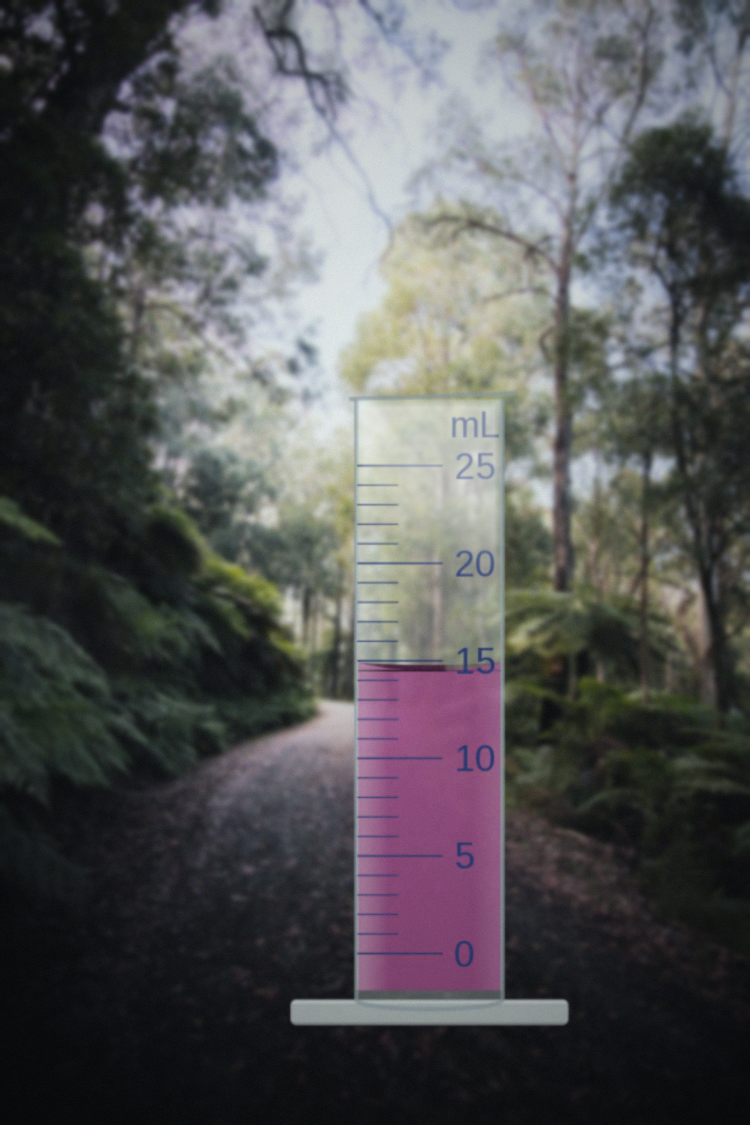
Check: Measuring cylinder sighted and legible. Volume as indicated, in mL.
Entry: 14.5 mL
